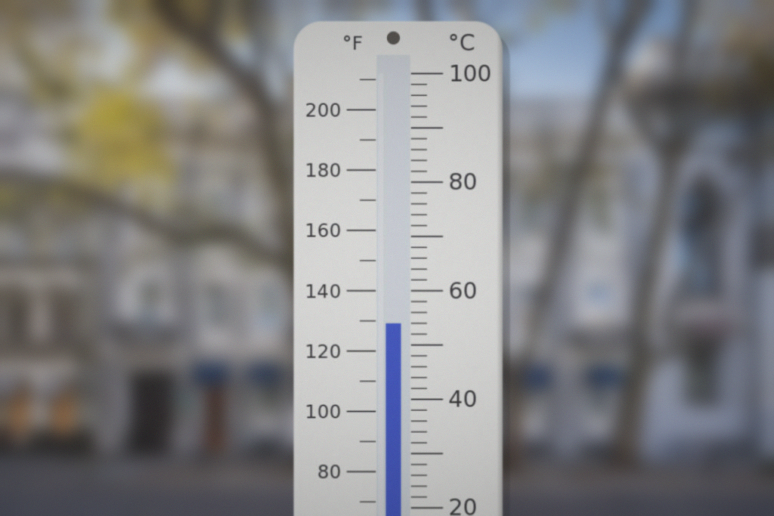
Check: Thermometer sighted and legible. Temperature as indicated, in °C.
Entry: 54 °C
